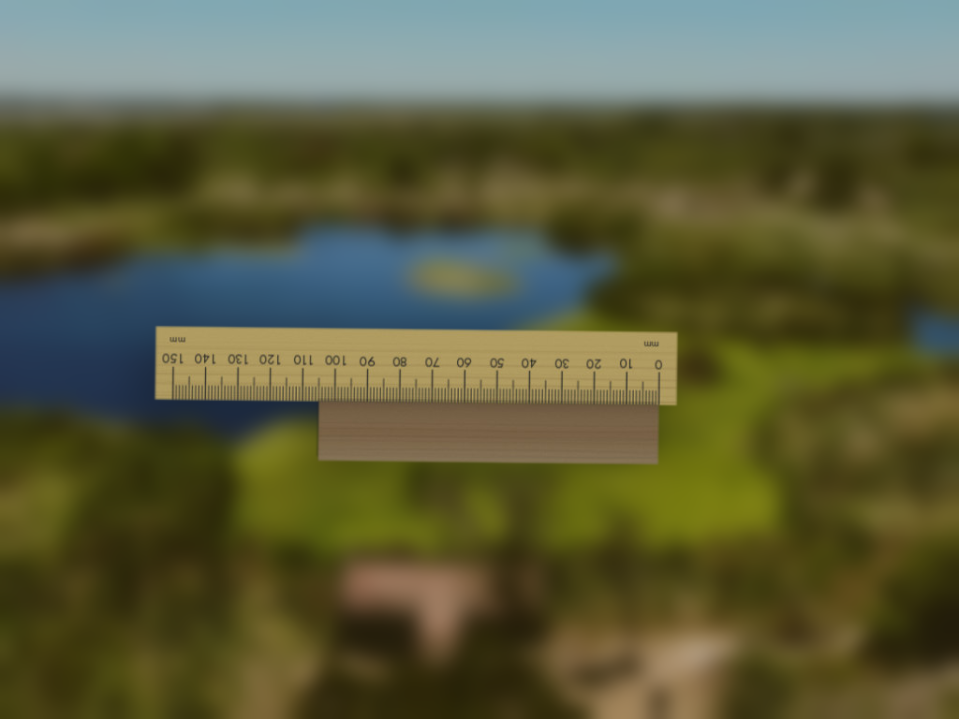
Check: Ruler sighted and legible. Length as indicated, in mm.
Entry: 105 mm
